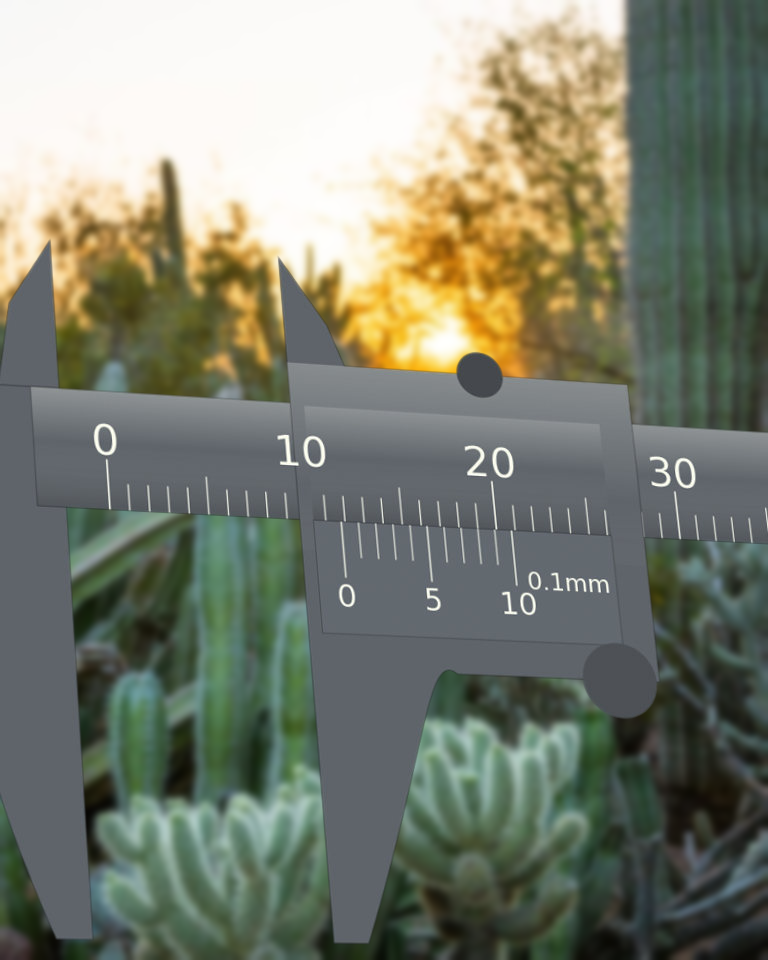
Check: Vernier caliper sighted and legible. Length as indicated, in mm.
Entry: 11.8 mm
